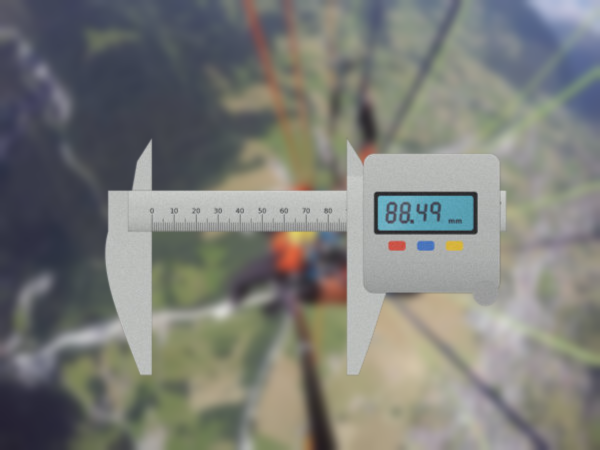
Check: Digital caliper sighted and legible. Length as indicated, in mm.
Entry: 88.49 mm
